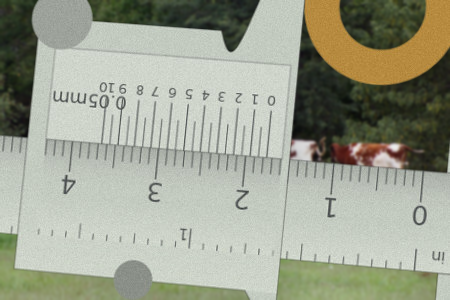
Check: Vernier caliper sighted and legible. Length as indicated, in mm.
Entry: 17.6 mm
